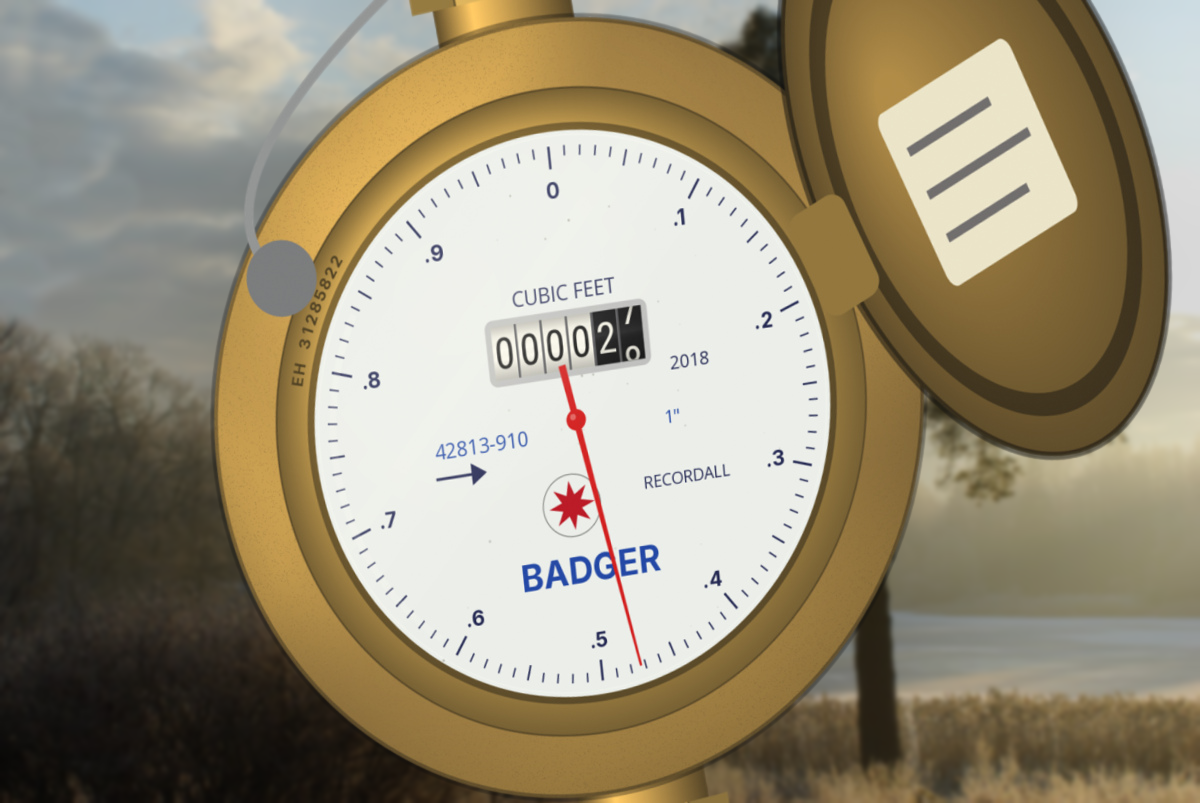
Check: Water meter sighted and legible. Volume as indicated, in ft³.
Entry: 27.47 ft³
